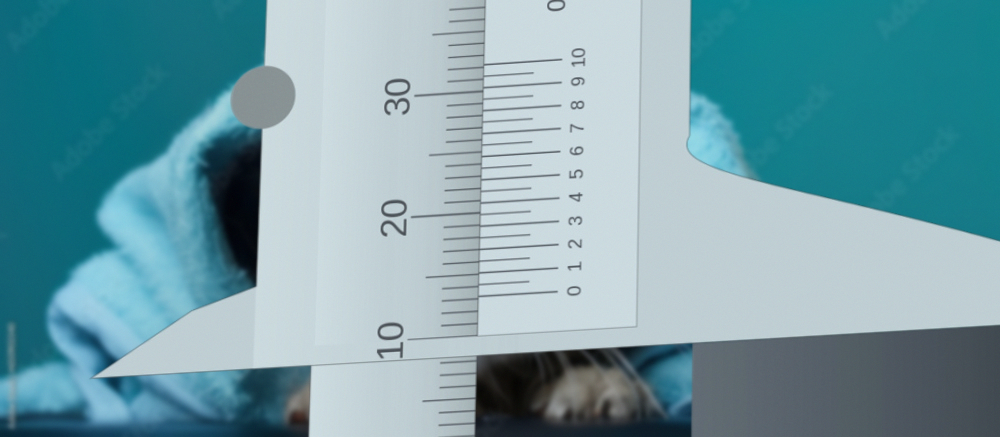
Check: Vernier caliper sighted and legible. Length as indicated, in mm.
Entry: 13.2 mm
